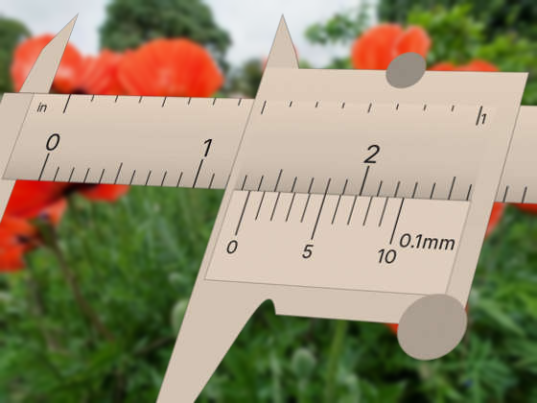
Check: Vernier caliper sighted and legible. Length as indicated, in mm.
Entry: 13.5 mm
